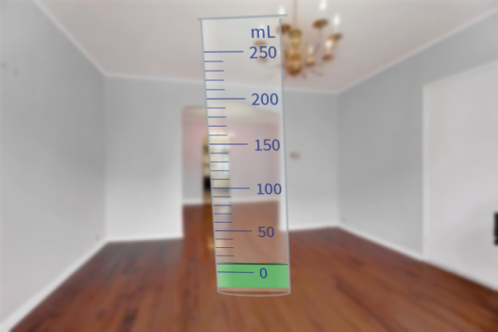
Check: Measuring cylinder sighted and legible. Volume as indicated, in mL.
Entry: 10 mL
